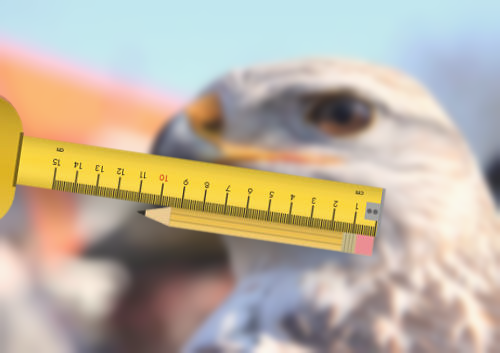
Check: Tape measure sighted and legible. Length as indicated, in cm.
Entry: 11 cm
